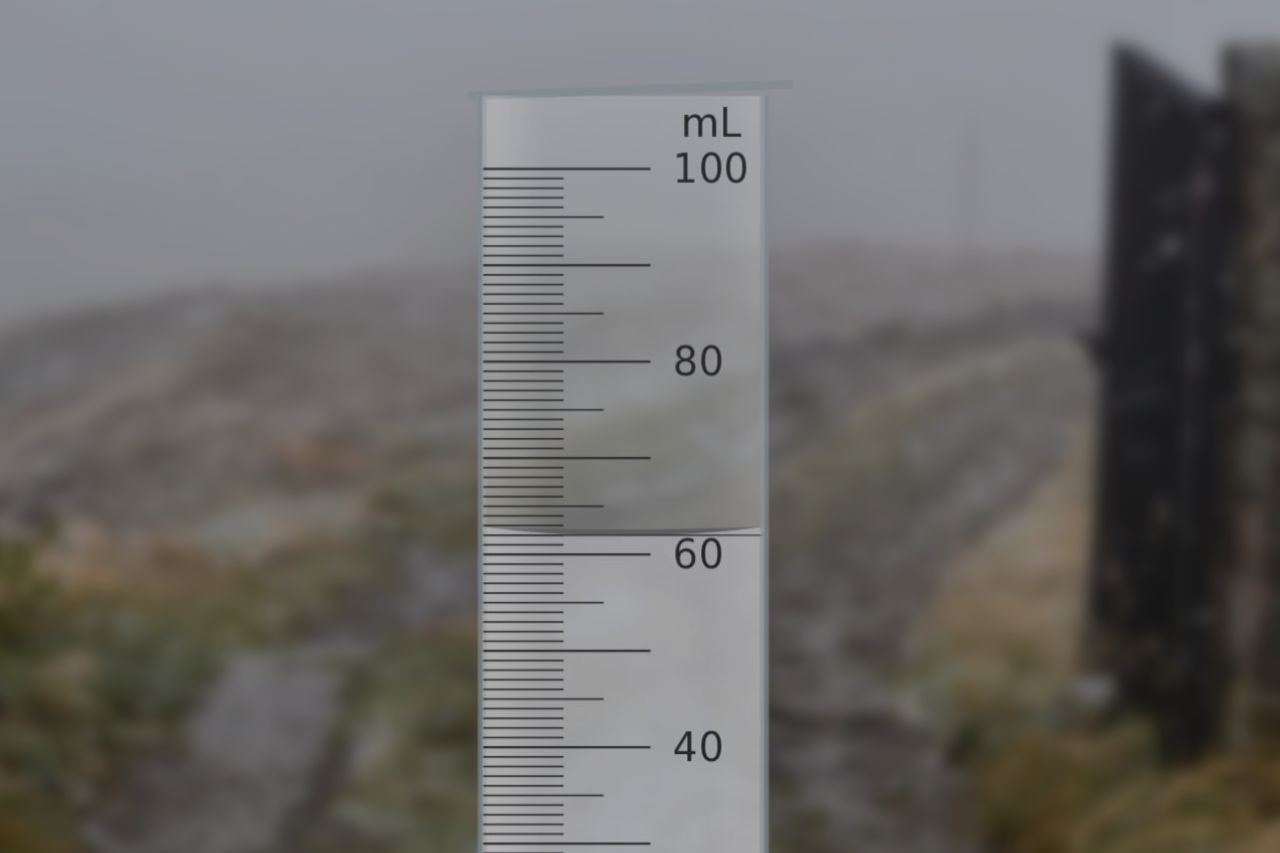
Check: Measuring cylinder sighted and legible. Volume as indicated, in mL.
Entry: 62 mL
